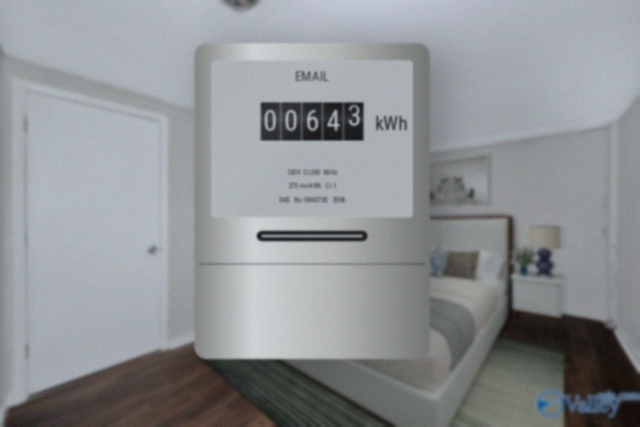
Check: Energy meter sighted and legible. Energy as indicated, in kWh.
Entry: 643 kWh
